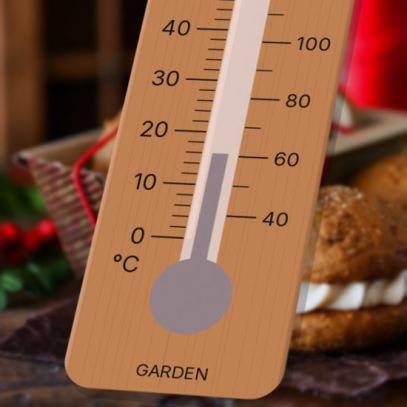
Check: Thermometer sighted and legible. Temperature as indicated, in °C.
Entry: 16 °C
